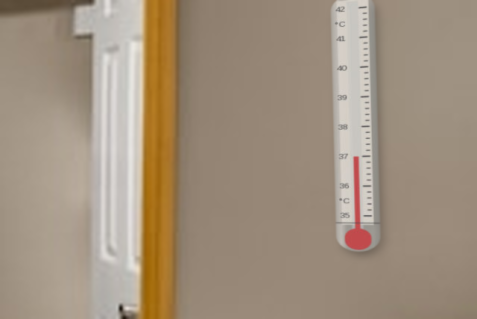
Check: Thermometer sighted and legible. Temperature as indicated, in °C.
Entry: 37 °C
